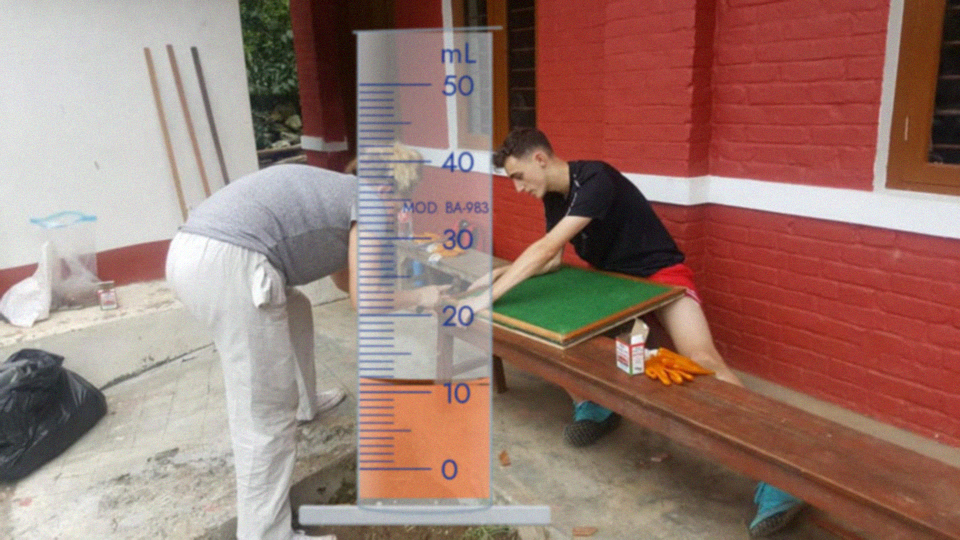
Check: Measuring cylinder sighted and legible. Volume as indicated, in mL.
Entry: 11 mL
